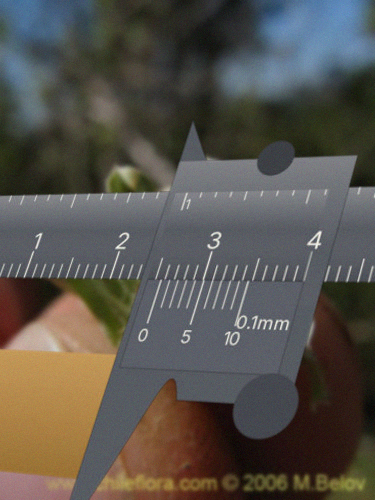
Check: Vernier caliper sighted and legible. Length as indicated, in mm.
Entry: 25.6 mm
